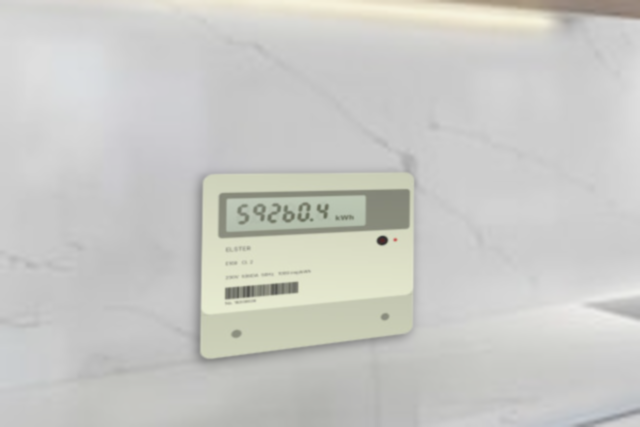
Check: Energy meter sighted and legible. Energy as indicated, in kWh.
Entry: 59260.4 kWh
